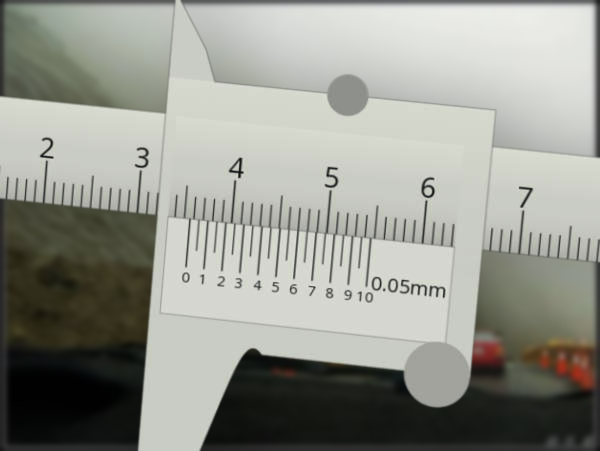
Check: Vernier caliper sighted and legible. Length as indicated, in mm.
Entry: 35.6 mm
